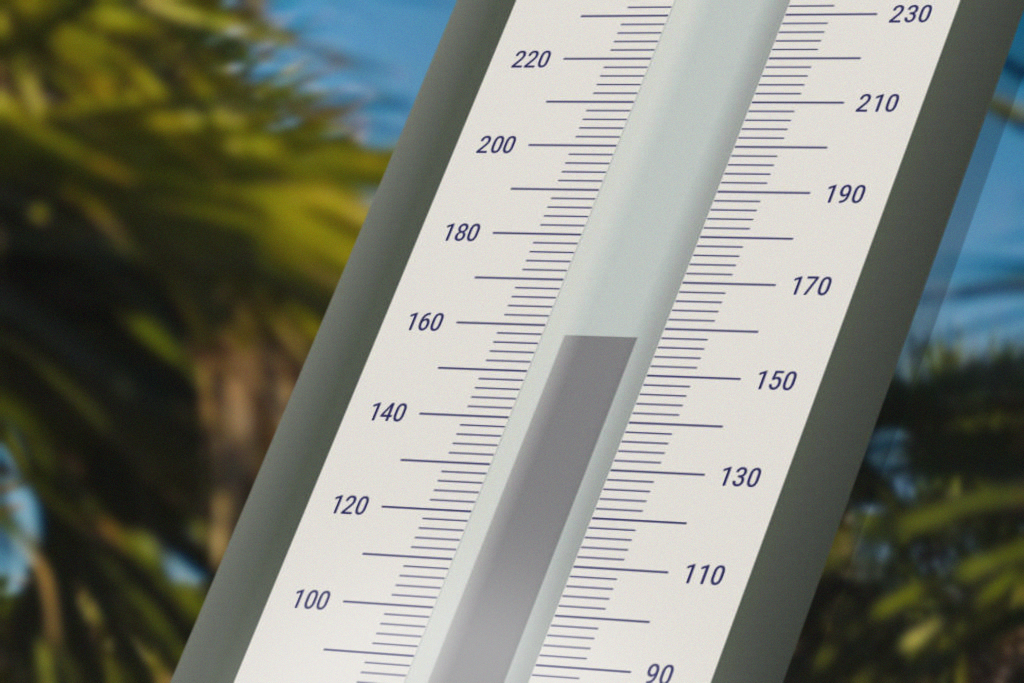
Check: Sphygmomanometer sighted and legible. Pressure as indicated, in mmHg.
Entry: 158 mmHg
